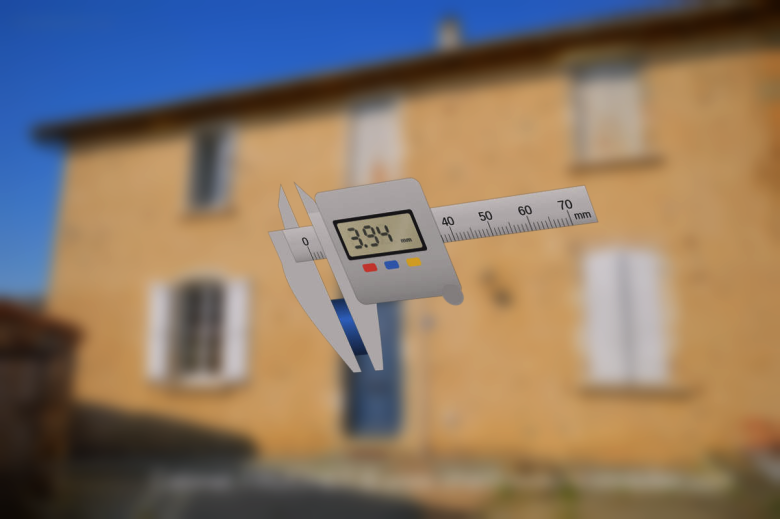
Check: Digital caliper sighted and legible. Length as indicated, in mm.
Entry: 3.94 mm
